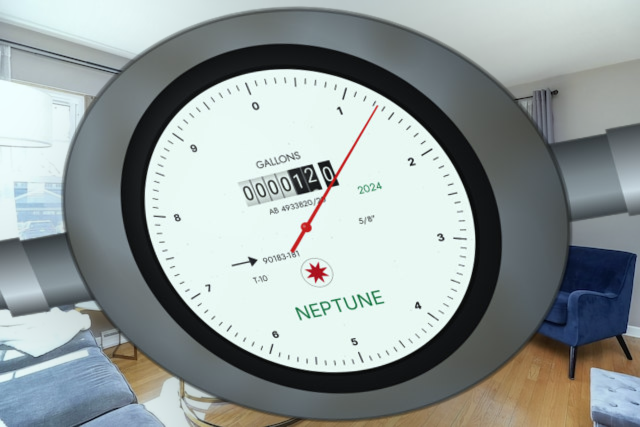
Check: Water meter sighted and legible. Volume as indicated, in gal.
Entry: 121.3 gal
